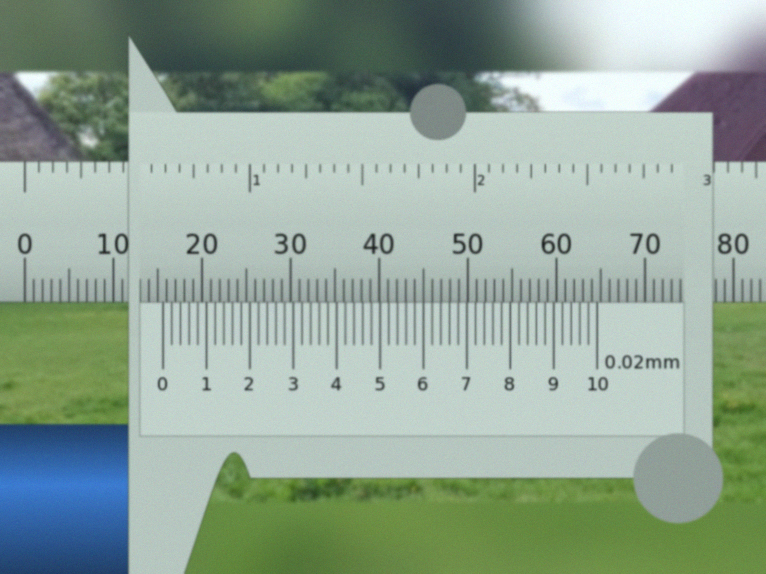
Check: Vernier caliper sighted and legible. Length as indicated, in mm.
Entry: 15.6 mm
